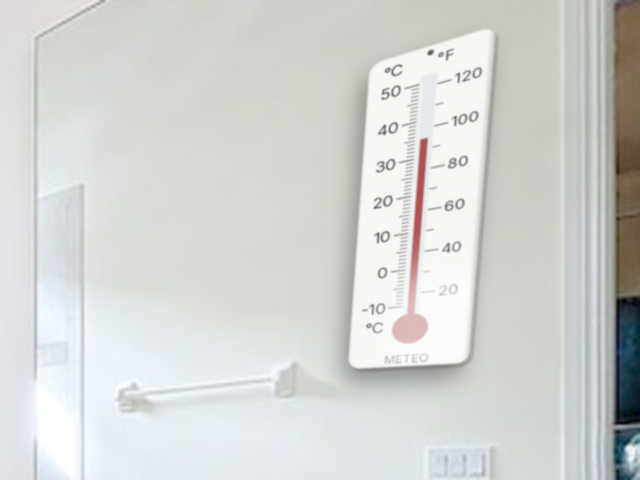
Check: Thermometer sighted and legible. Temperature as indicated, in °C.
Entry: 35 °C
